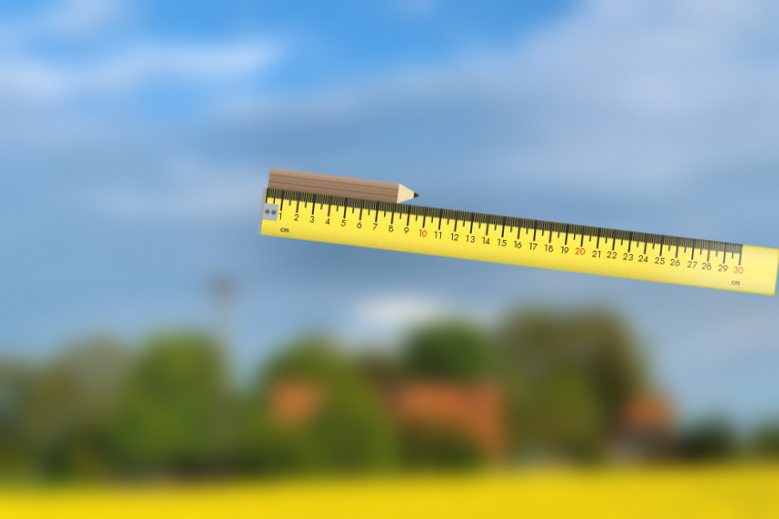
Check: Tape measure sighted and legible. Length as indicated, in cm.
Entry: 9.5 cm
